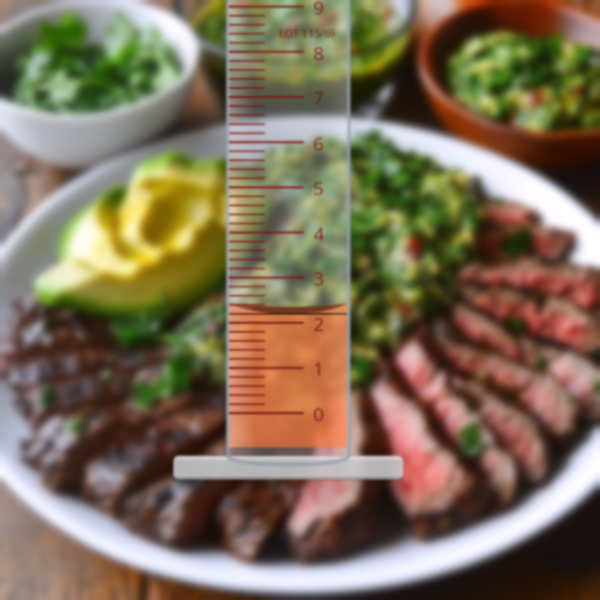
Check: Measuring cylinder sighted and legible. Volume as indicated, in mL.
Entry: 2.2 mL
